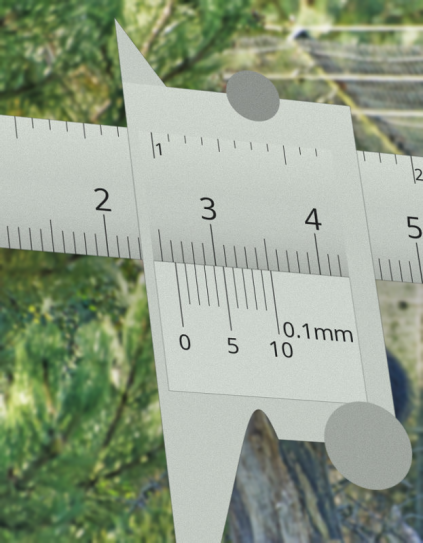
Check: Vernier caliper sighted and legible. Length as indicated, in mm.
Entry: 26.2 mm
